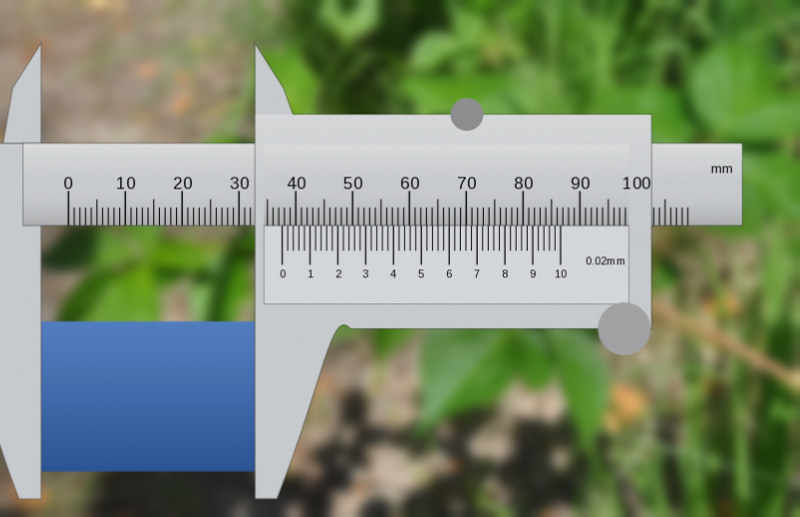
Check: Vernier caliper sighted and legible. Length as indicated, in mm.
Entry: 37.6 mm
